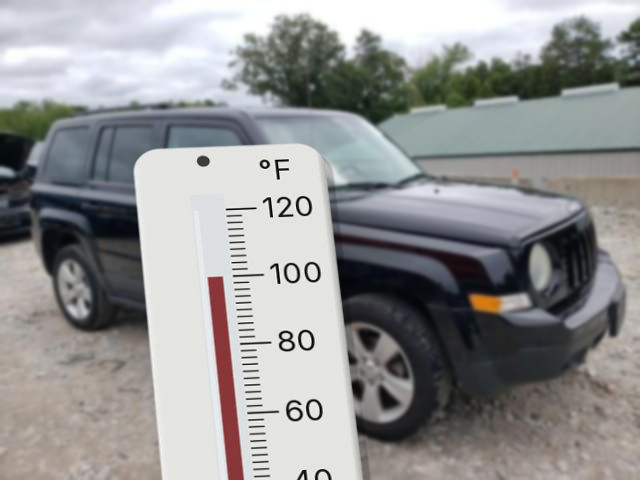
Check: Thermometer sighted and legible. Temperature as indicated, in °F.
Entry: 100 °F
